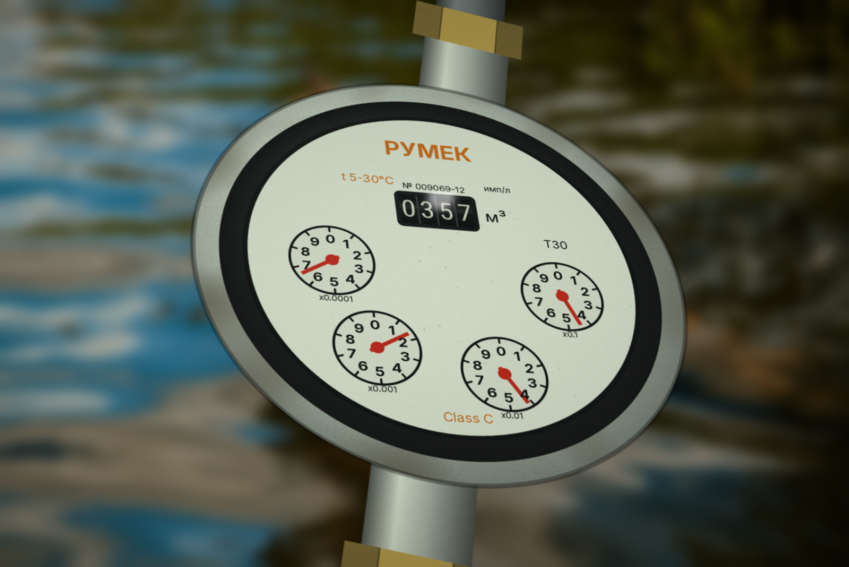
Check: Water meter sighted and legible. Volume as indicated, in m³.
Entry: 357.4416 m³
